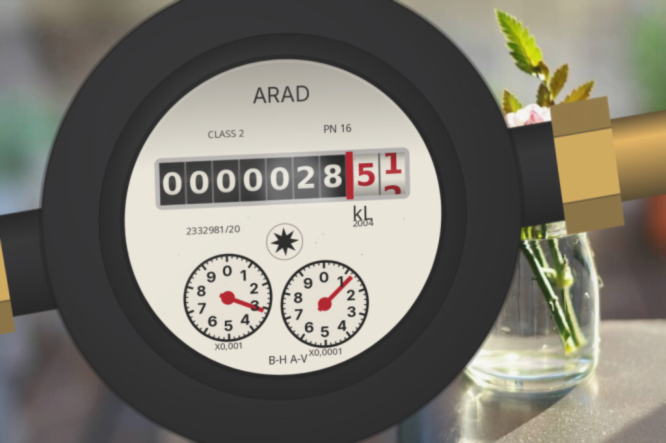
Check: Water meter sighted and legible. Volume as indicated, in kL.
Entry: 28.5131 kL
